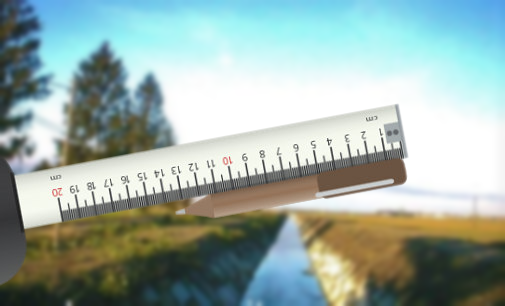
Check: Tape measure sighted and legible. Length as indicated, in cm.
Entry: 13.5 cm
